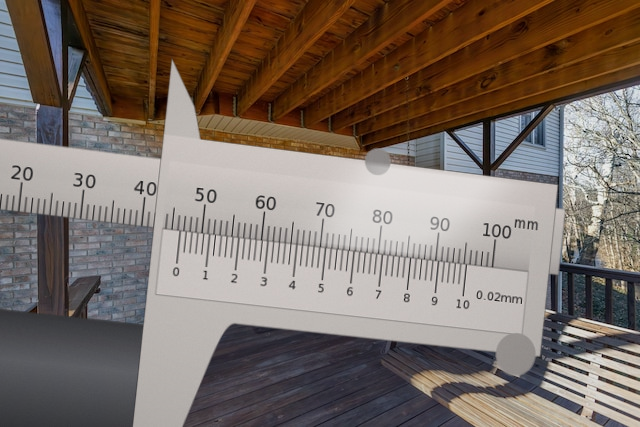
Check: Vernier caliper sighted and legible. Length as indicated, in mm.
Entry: 46.4 mm
